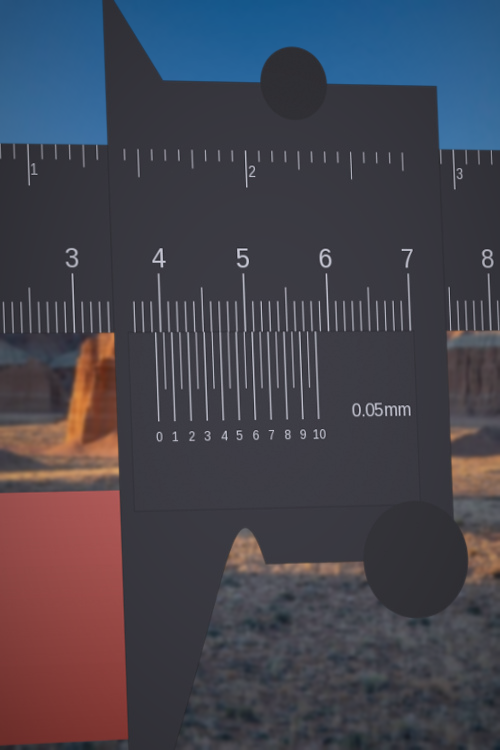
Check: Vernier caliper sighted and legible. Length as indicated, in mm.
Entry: 39.4 mm
